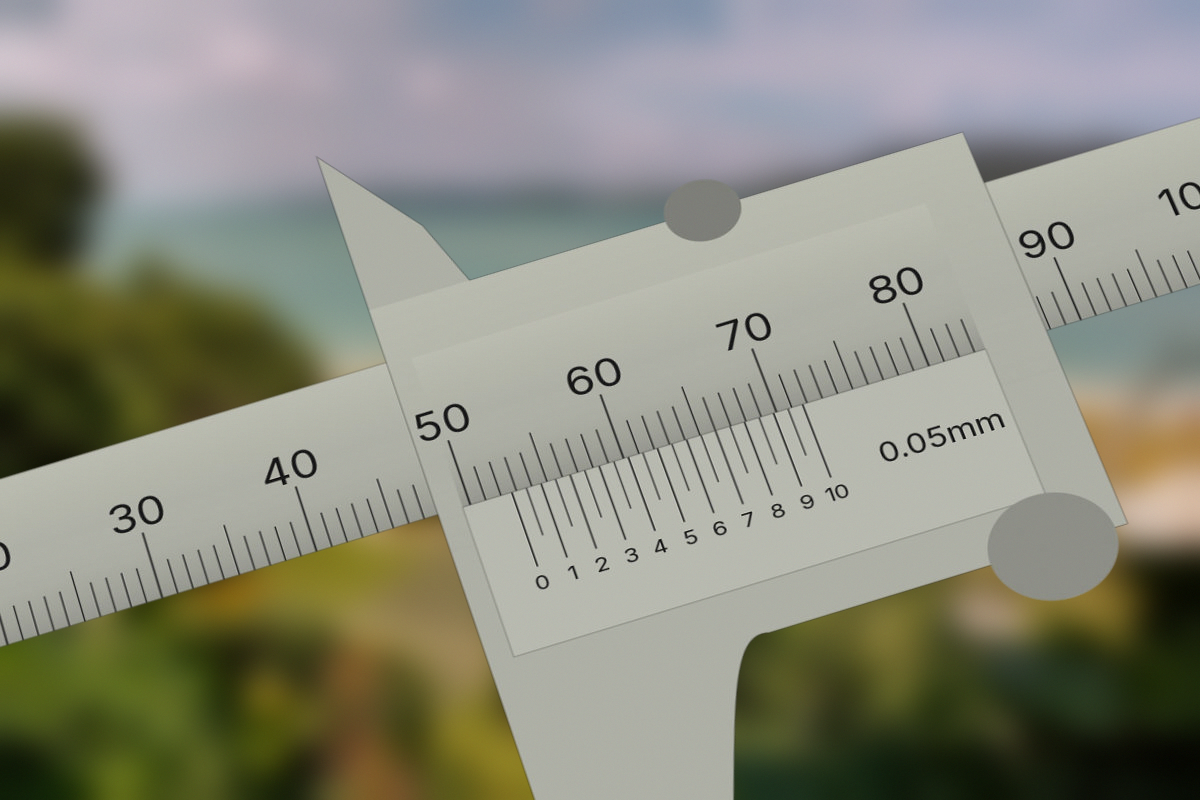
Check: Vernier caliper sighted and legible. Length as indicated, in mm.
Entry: 52.7 mm
